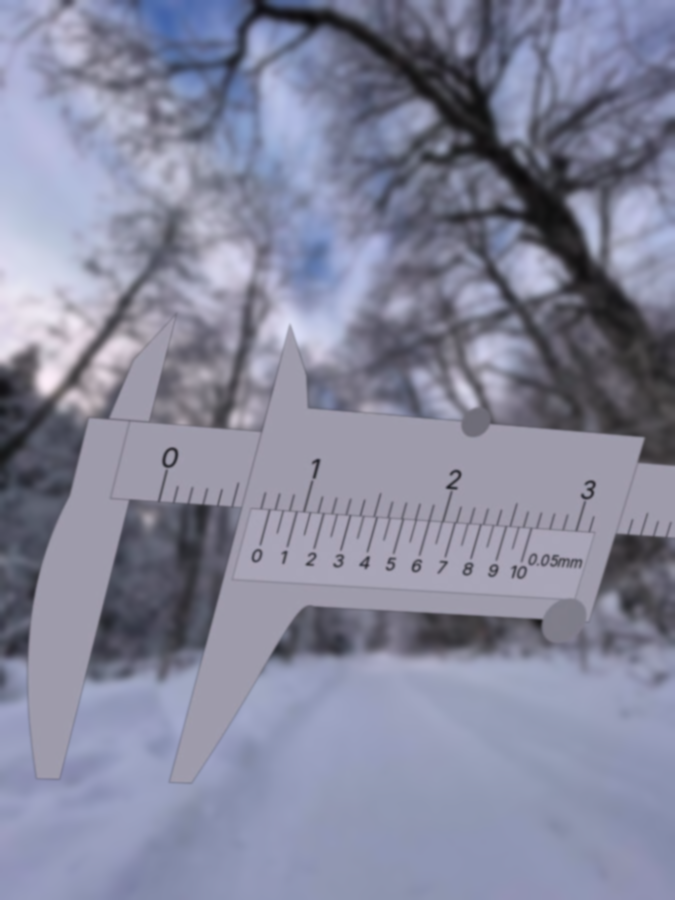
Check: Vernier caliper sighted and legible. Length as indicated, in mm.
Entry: 7.6 mm
